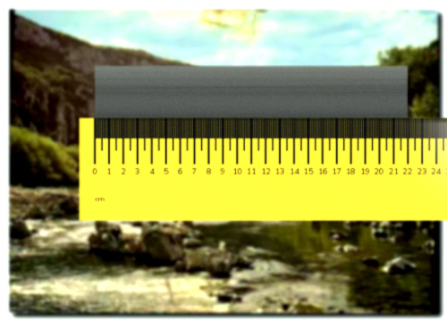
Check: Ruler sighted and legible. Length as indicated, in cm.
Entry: 22 cm
